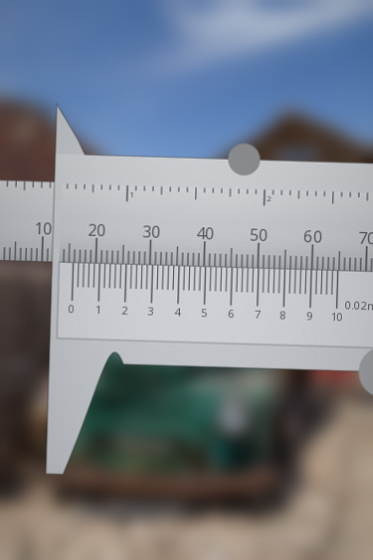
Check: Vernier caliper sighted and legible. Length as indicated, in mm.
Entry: 15.8 mm
